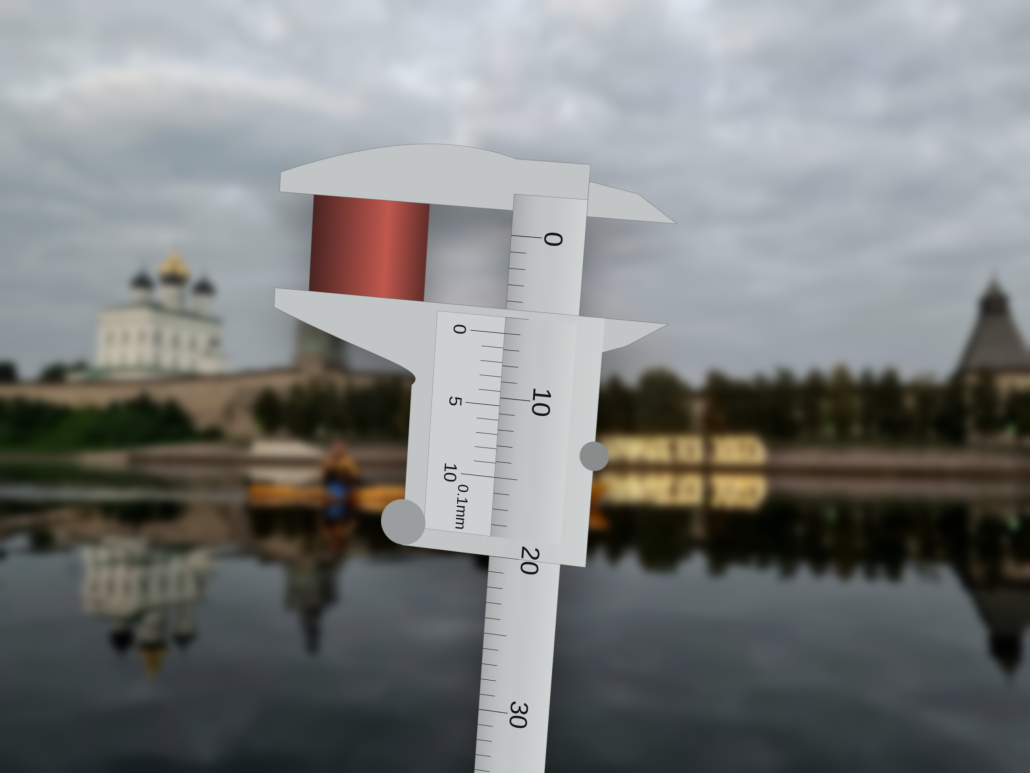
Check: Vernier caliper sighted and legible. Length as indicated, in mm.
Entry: 6.0 mm
